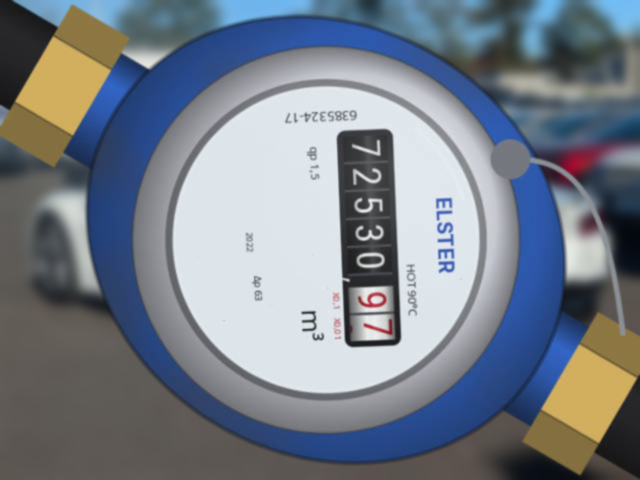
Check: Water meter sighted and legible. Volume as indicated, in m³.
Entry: 72530.97 m³
